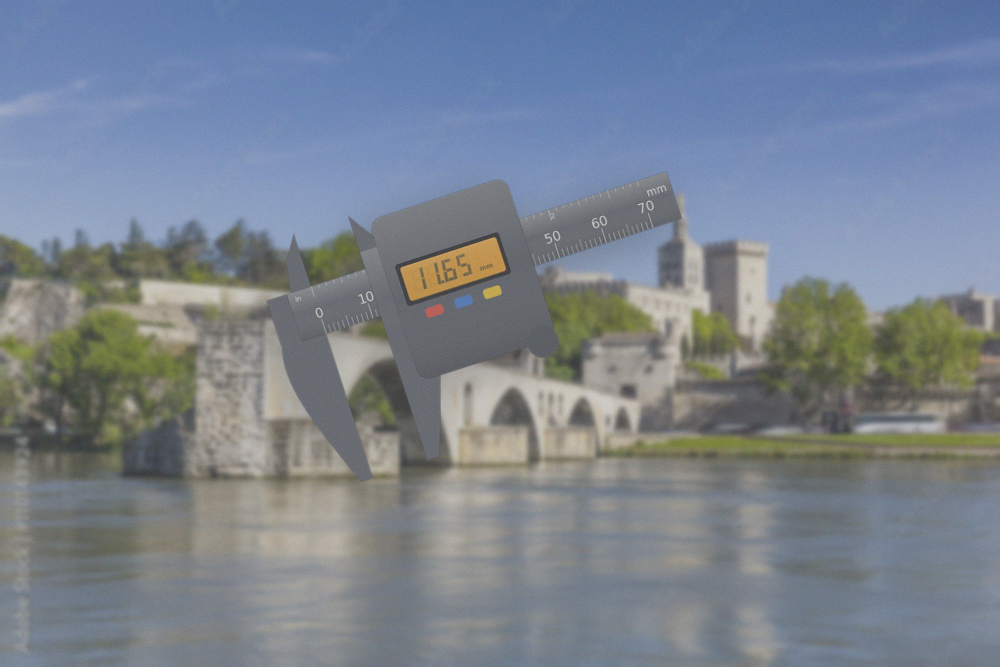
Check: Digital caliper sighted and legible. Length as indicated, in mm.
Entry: 11.65 mm
